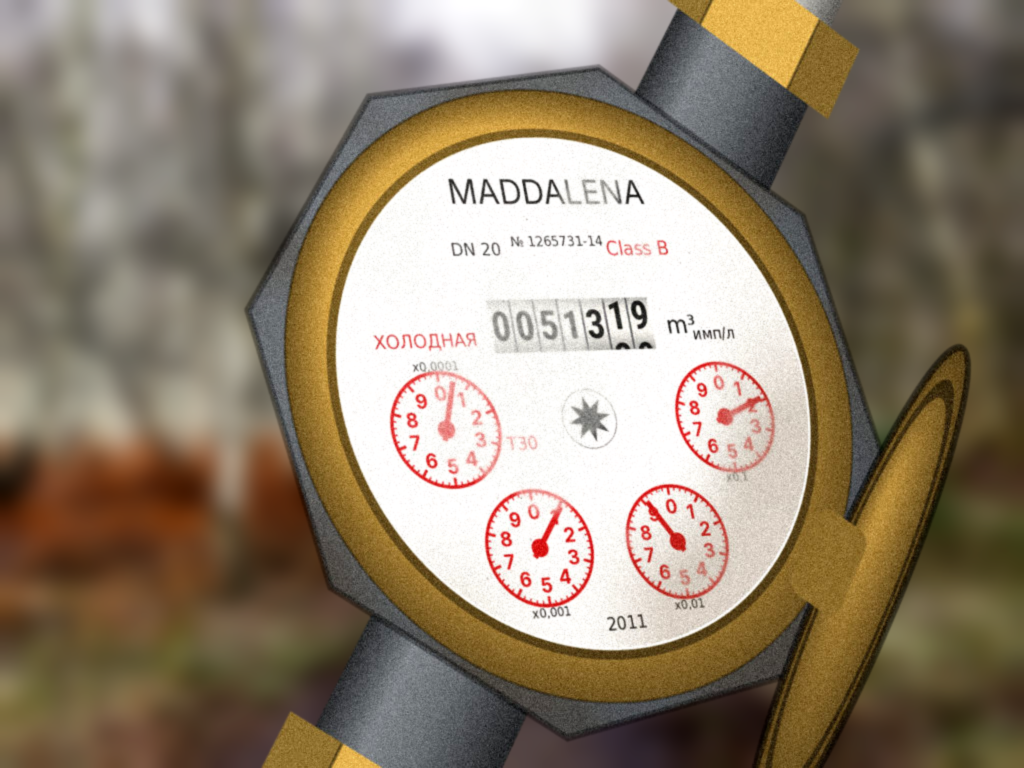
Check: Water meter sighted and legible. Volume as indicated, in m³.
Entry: 51319.1910 m³
